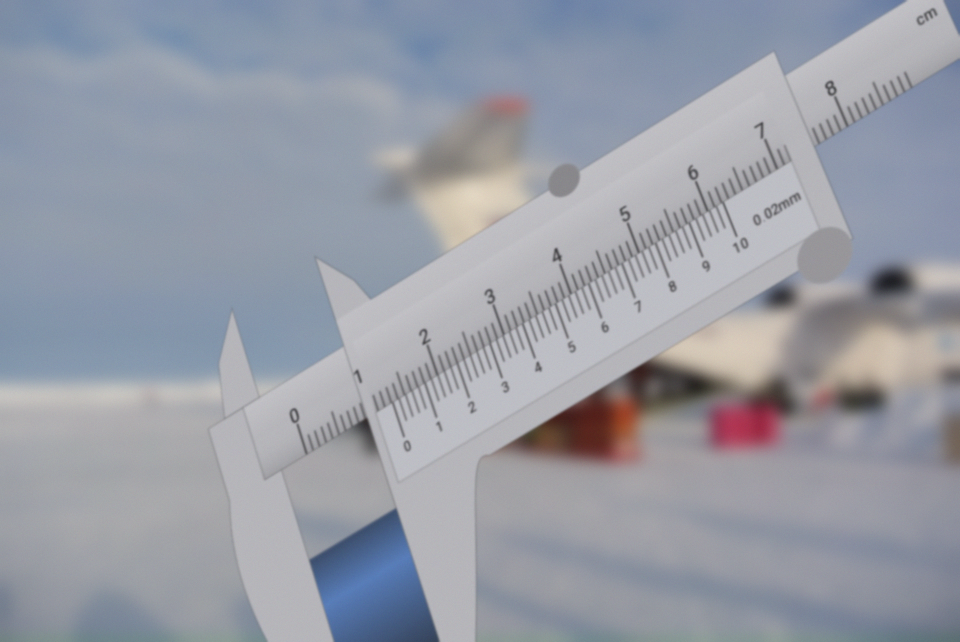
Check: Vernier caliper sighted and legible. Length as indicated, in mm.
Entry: 13.2 mm
